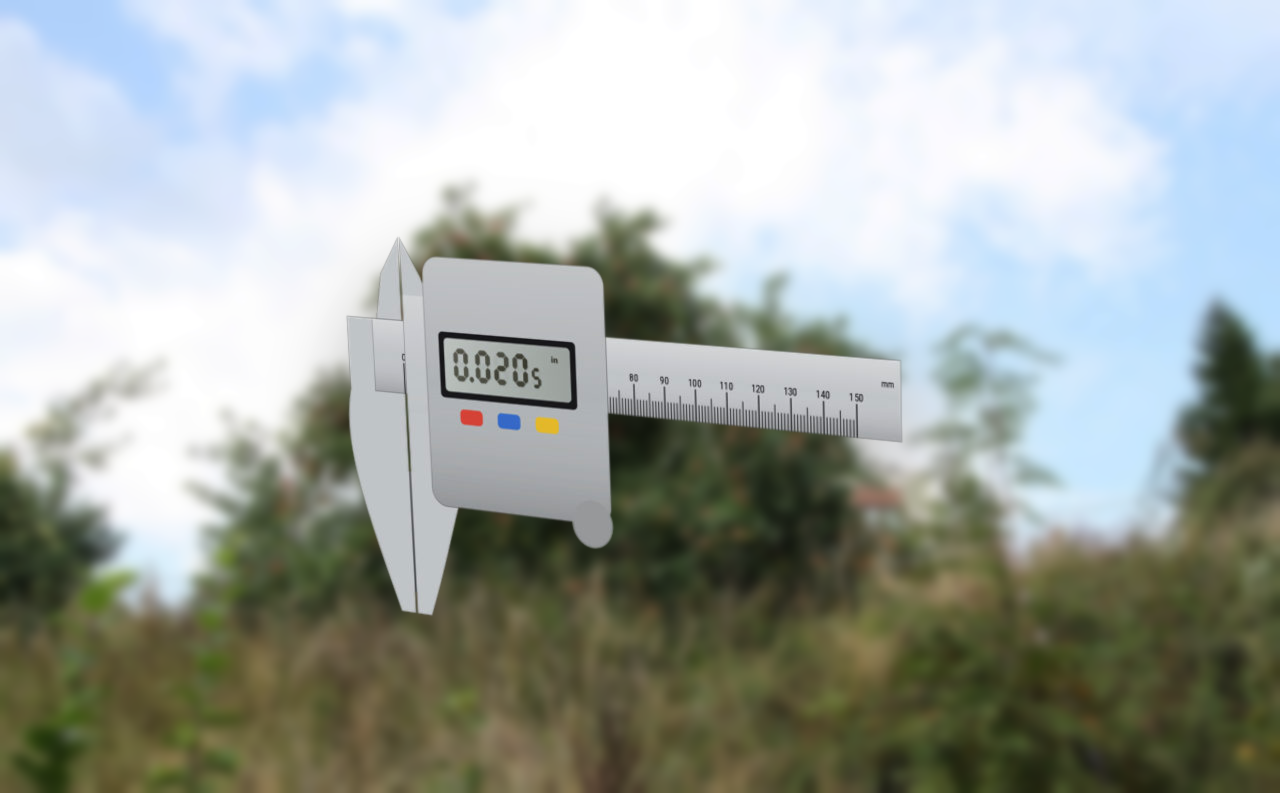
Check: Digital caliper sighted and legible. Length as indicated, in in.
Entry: 0.0205 in
